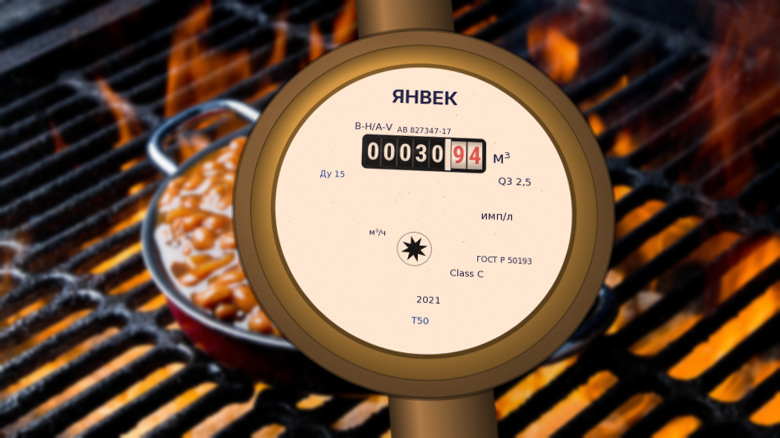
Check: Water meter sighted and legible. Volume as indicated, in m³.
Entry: 30.94 m³
